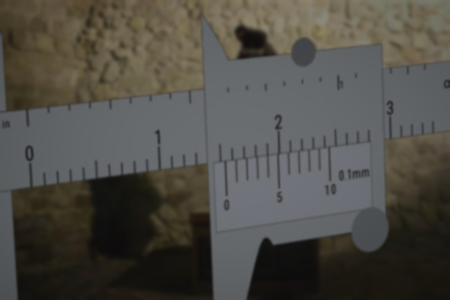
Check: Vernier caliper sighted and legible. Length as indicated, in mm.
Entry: 15.4 mm
